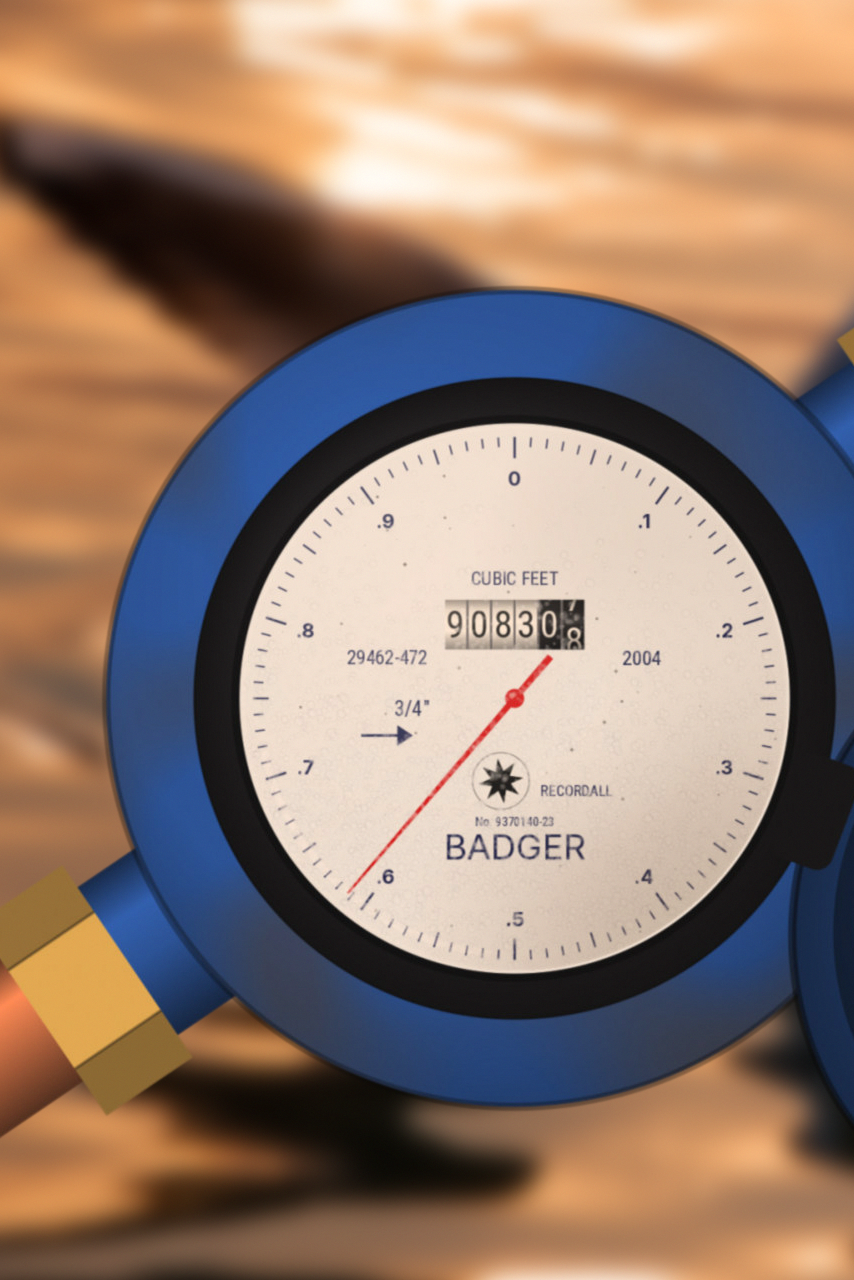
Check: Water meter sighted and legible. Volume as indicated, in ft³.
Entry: 908307.61 ft³
